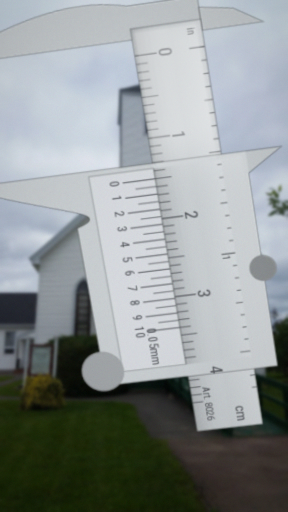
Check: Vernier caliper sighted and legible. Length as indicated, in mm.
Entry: 15.0 mm
